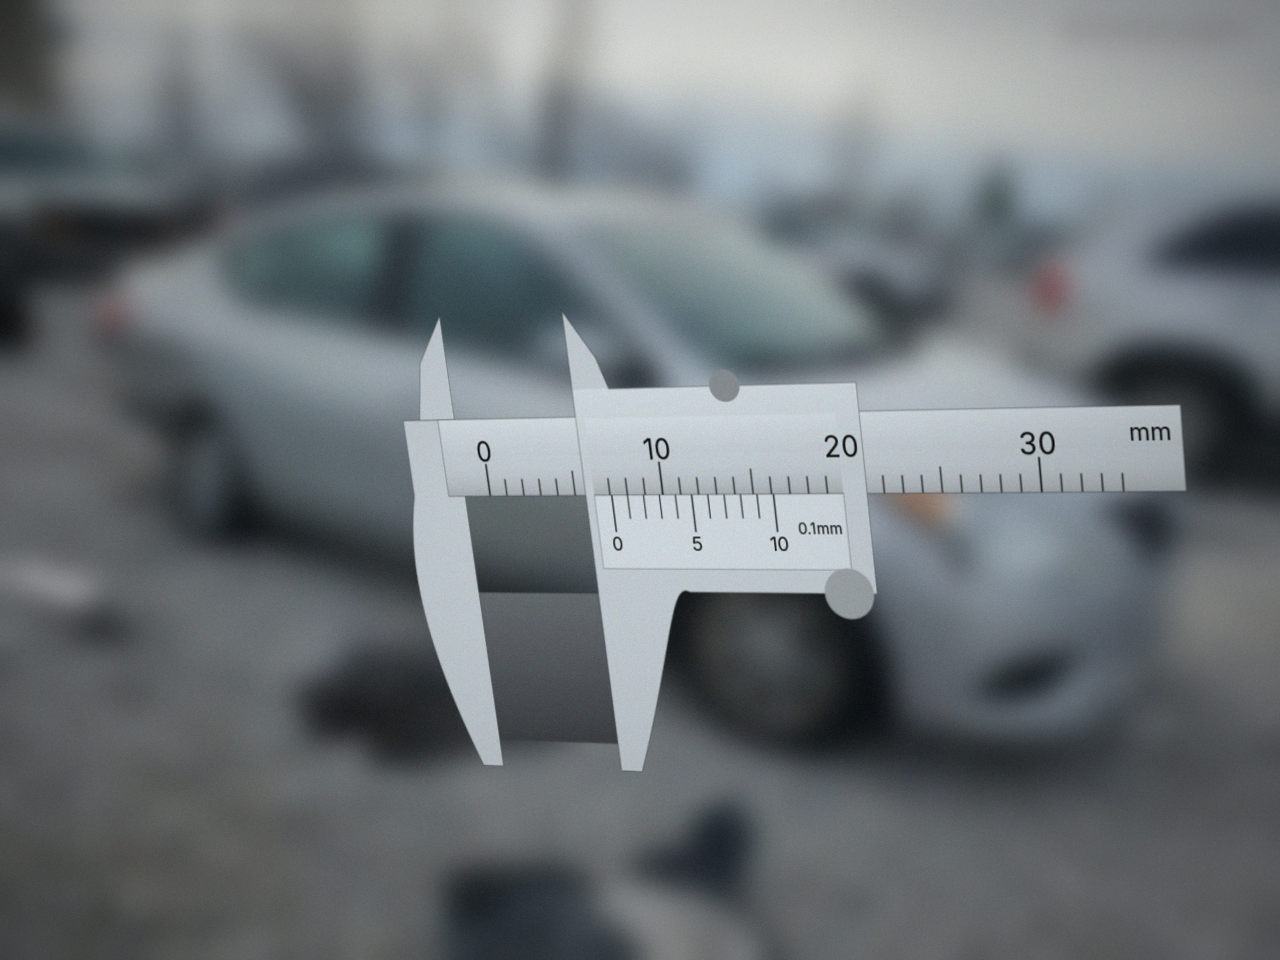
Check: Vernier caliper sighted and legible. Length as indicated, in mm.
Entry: 7.1 mm
